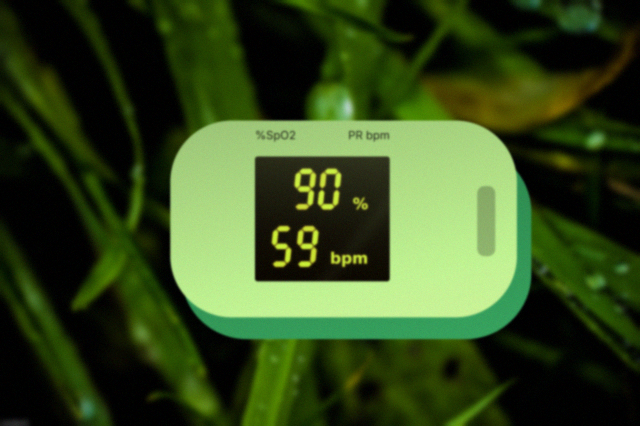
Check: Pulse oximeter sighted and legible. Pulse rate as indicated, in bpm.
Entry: 59 bpm
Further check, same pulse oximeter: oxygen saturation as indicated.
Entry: 90 %
